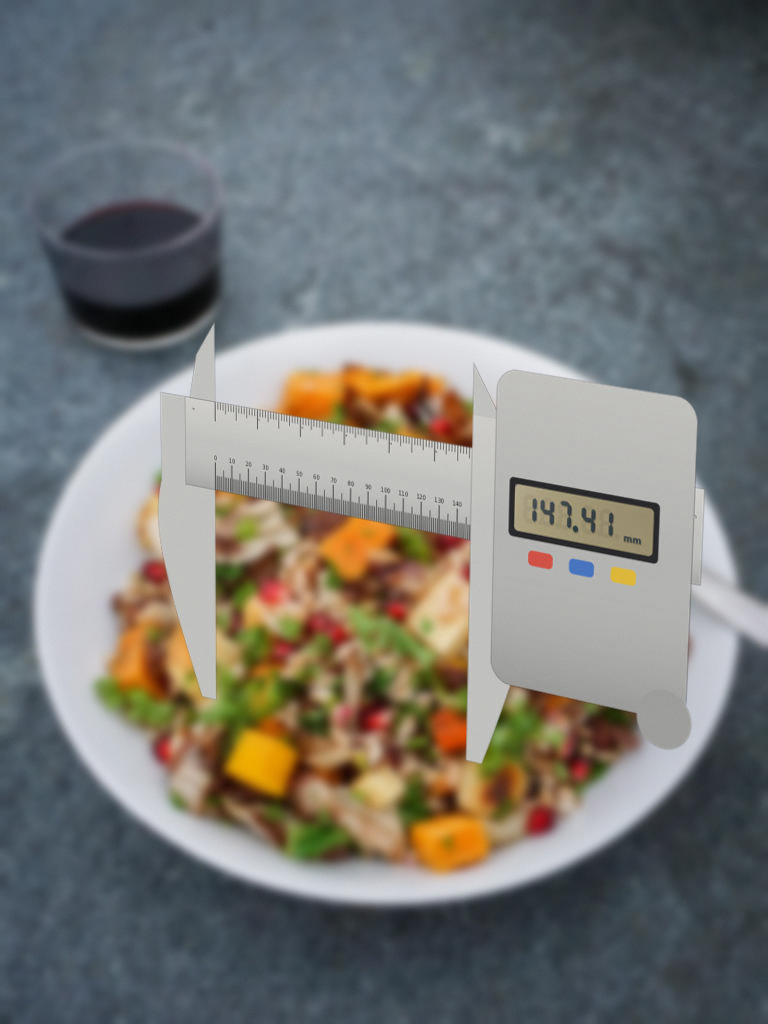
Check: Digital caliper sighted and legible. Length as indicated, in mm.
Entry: 147.41 mm
